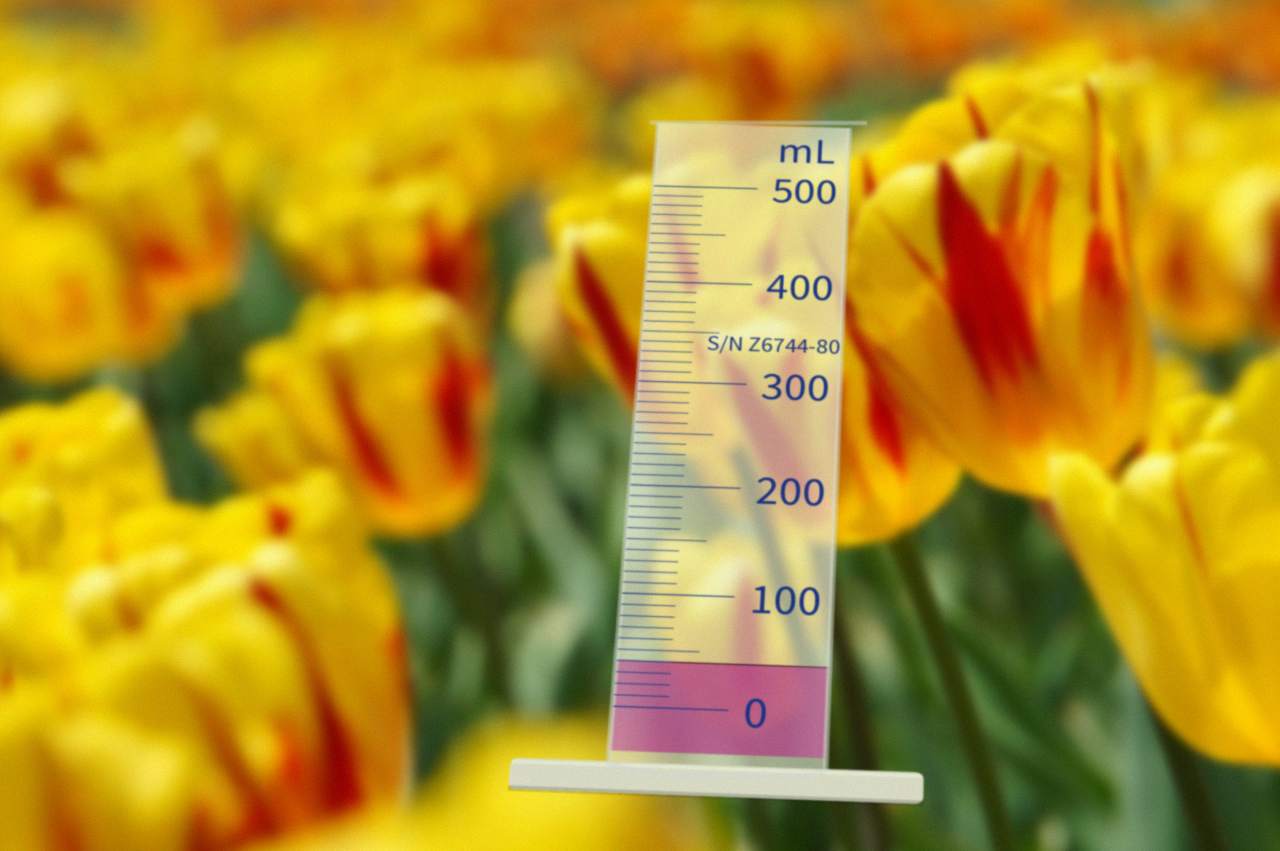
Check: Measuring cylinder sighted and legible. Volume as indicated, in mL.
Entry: 40 mL
